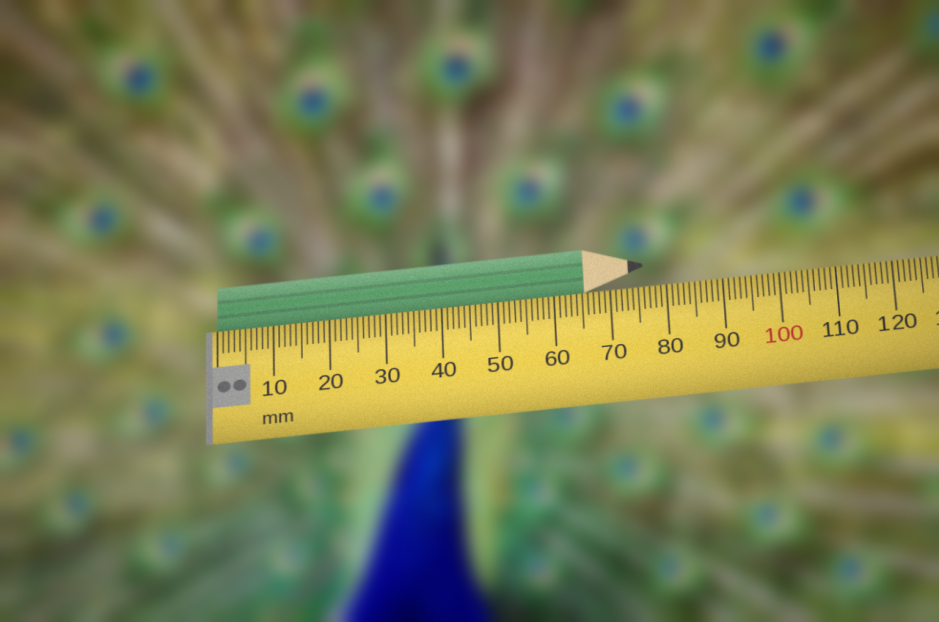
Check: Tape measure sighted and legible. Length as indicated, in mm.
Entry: 76 mm
